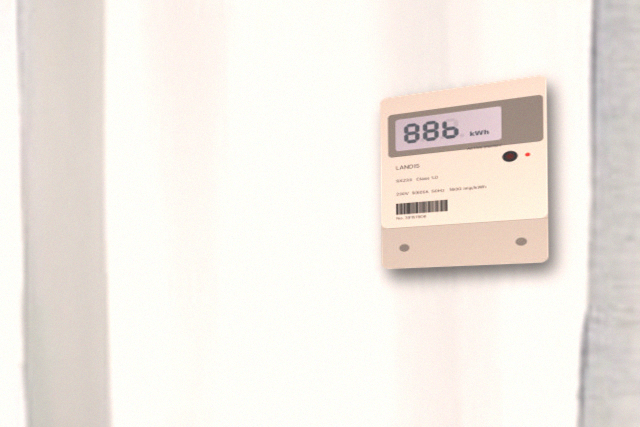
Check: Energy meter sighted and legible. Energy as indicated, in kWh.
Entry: 886 kWh
